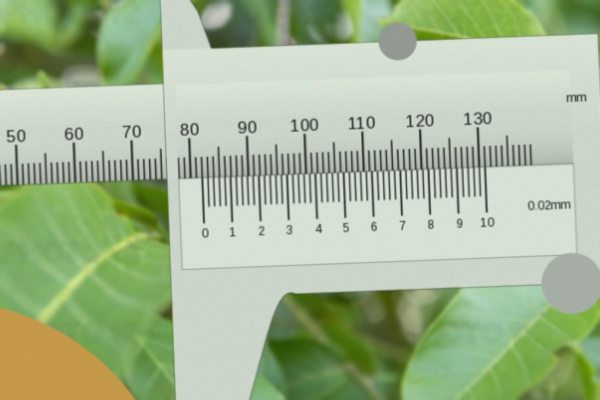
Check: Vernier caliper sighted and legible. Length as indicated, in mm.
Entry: 82.0 mm
